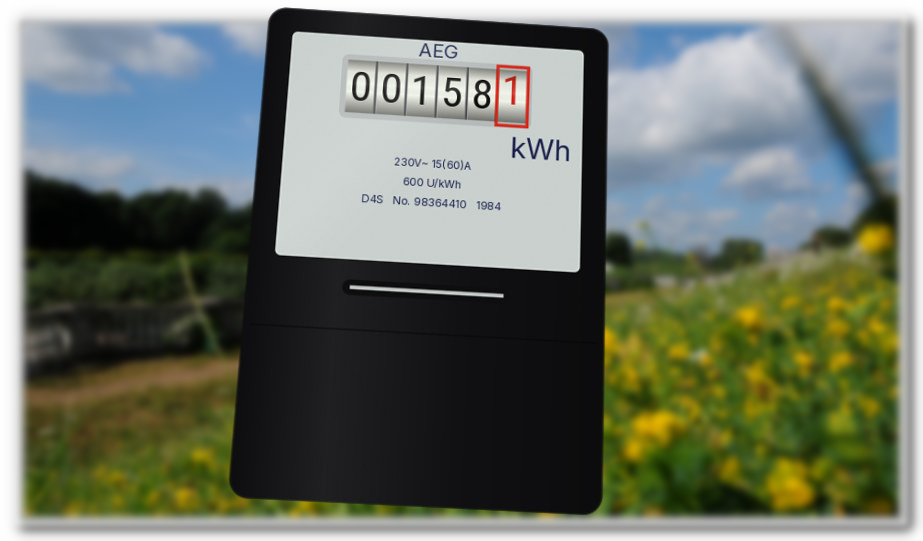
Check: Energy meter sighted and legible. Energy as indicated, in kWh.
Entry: 158.1 kWh
